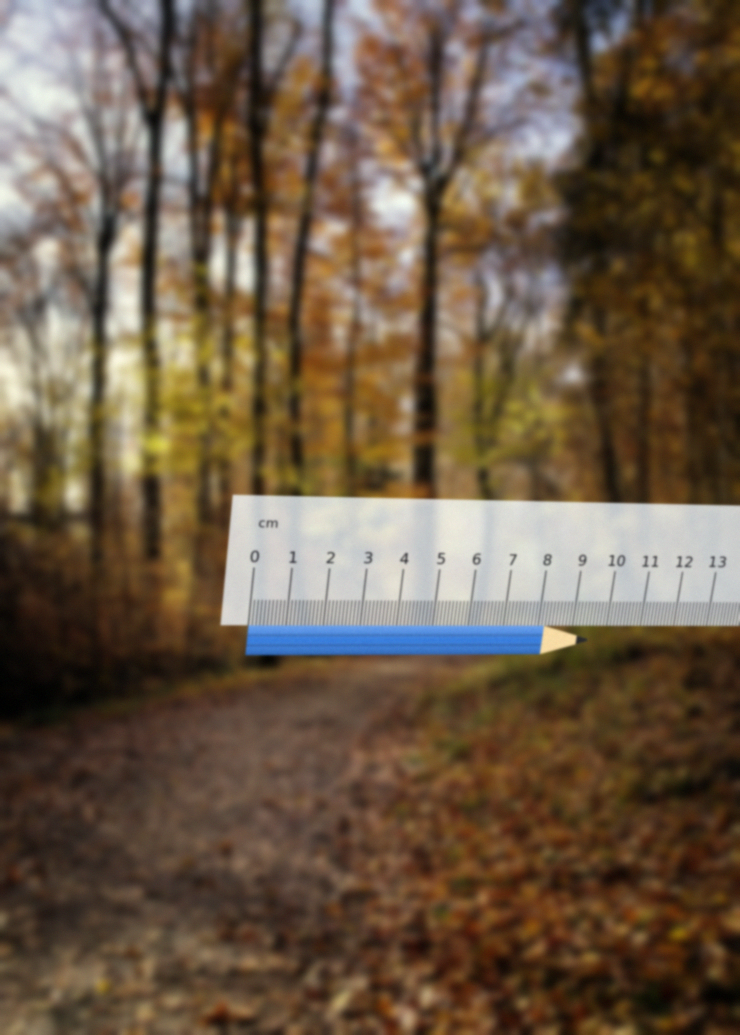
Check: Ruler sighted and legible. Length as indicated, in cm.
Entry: 9.5 cm
